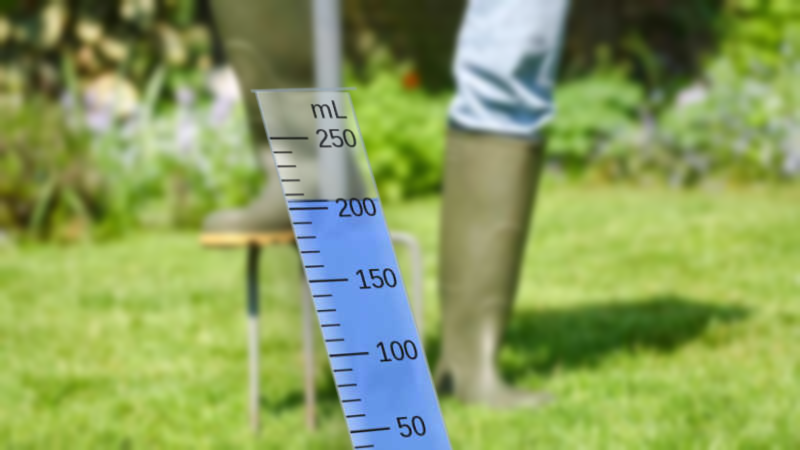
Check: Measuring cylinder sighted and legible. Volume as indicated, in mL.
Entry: 205 mL
